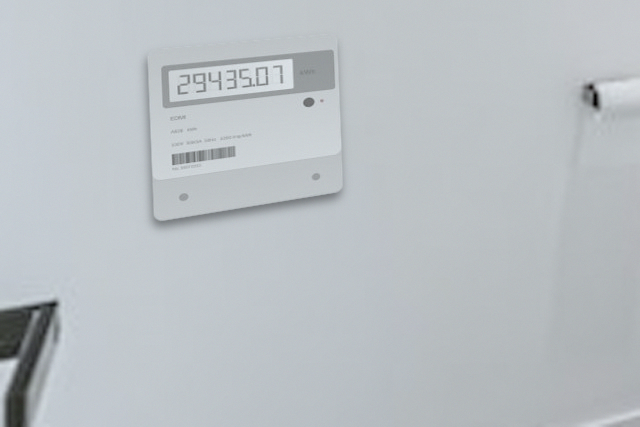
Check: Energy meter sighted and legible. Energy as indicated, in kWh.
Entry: 29435.07 kWh
